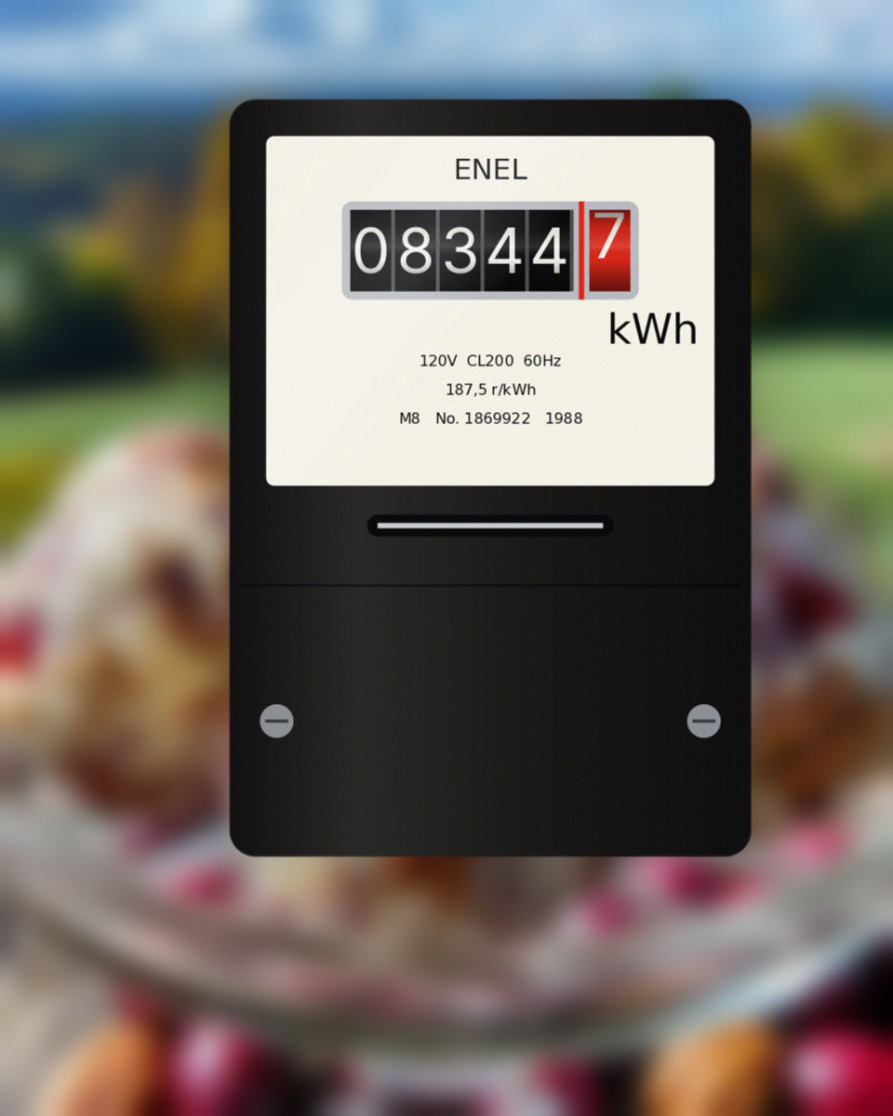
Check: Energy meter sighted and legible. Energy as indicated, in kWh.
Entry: 8344.7 kWh
